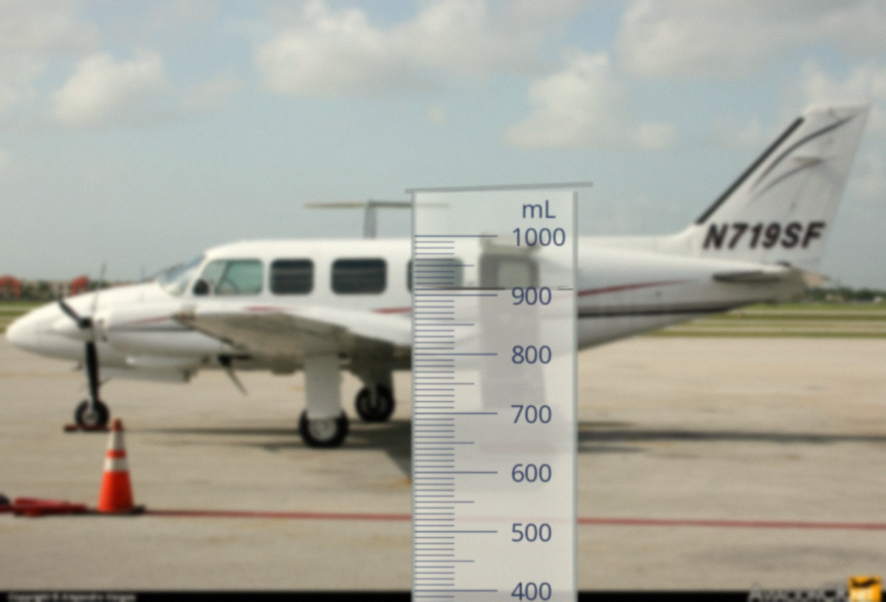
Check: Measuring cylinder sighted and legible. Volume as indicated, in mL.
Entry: 910 mL
